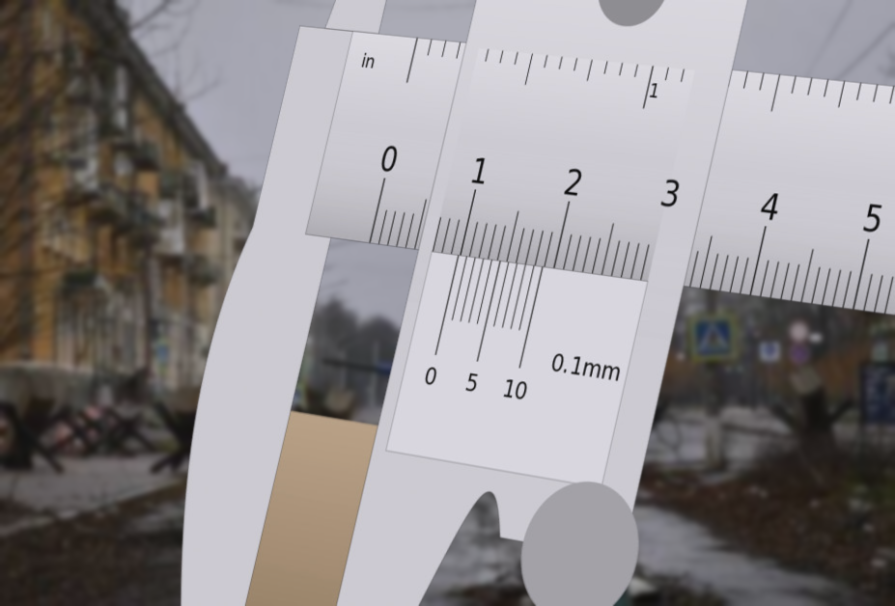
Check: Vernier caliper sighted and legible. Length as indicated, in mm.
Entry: 9.8 mm
